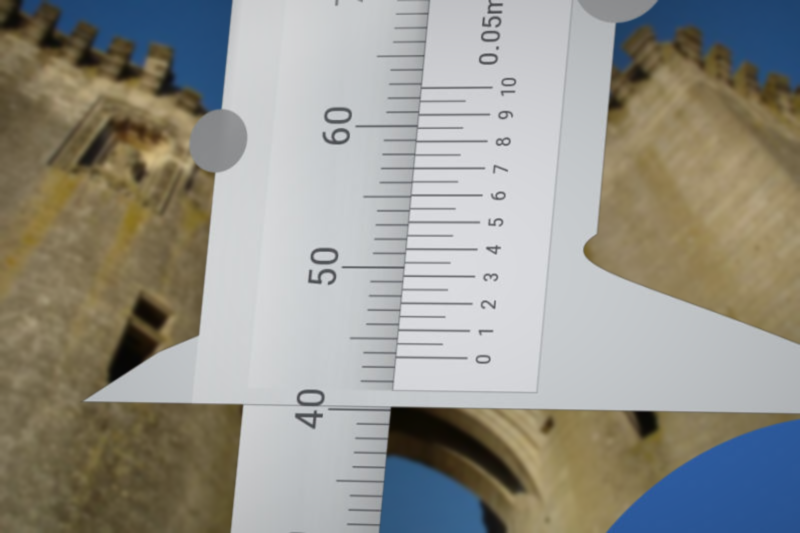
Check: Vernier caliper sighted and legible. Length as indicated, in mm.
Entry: 43.7 mm
